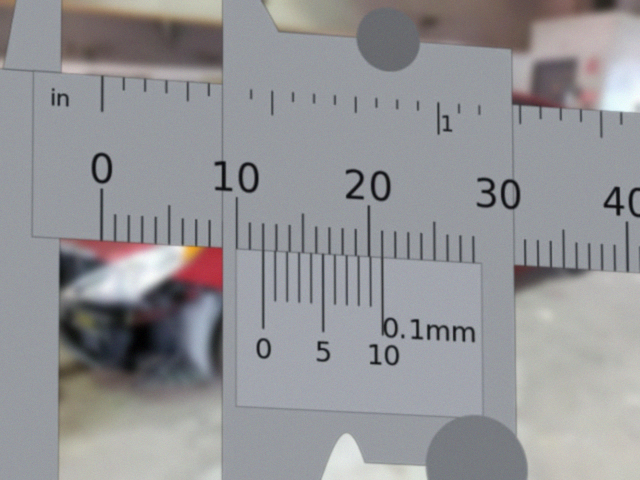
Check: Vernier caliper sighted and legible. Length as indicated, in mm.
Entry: 12.0 mm
